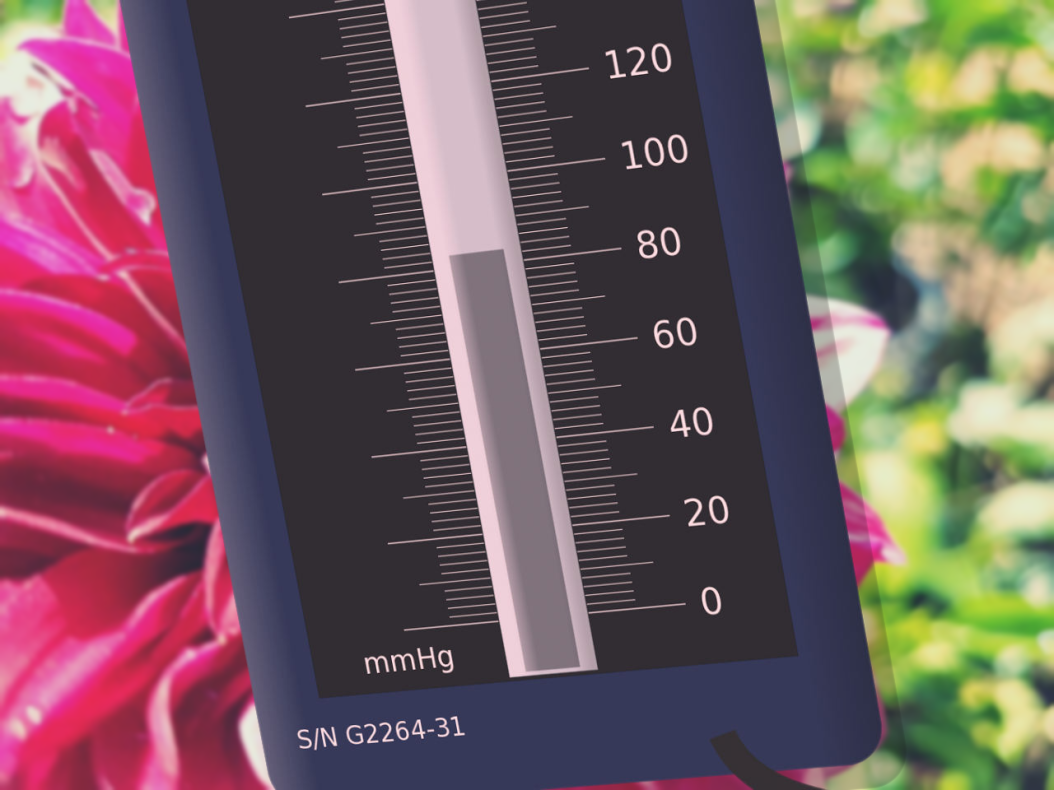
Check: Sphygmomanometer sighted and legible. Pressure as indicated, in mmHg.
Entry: 83 mmHg
